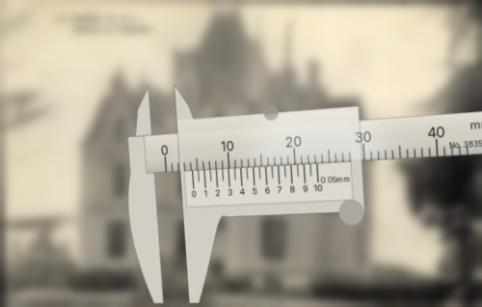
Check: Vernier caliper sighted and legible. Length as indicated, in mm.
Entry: 4.2 mm
